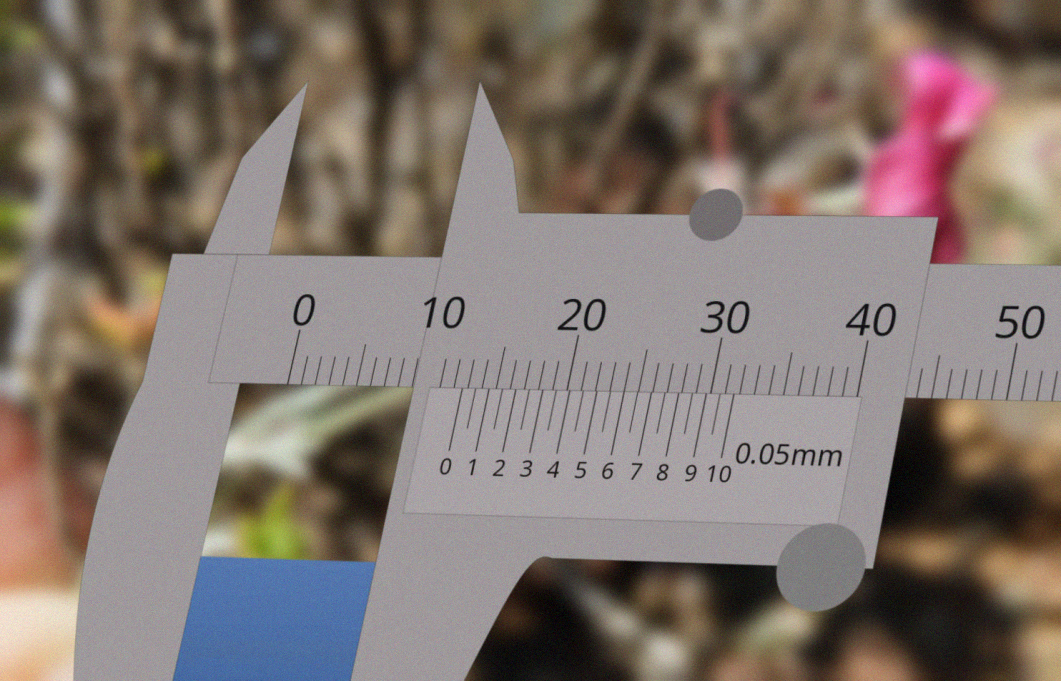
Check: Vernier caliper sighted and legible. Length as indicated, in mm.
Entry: 12.6 mm
